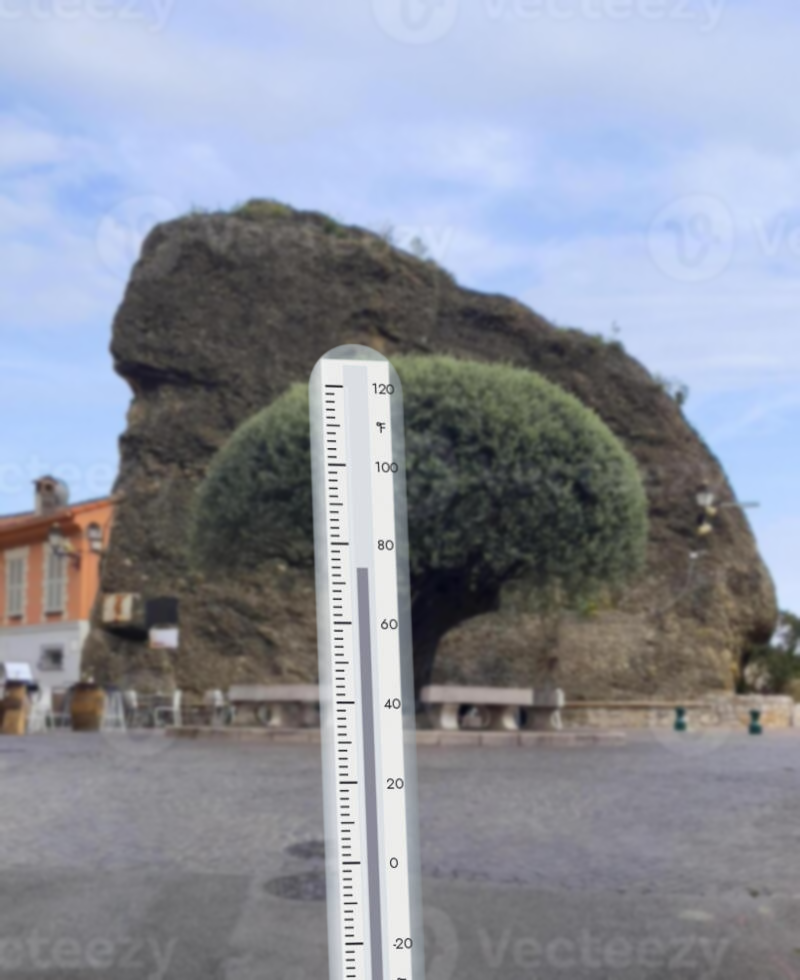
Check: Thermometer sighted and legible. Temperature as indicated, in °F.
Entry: 74 °F
